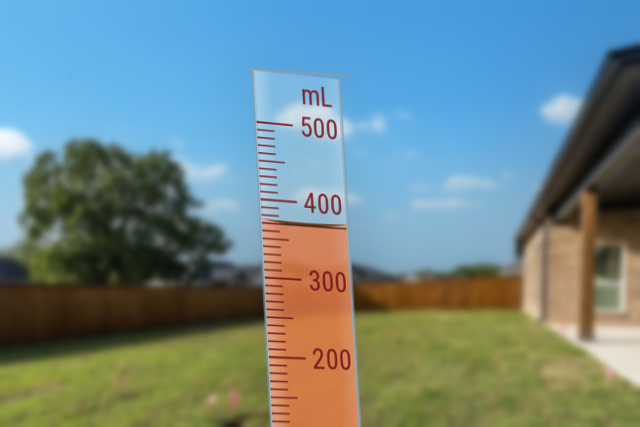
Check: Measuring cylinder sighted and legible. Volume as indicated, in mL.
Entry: 370 mL
